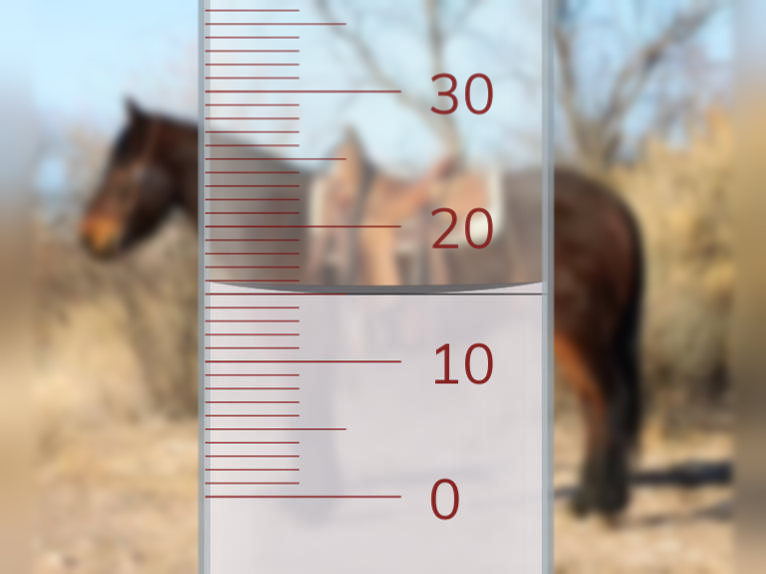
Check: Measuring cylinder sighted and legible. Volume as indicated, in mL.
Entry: 15 mL
